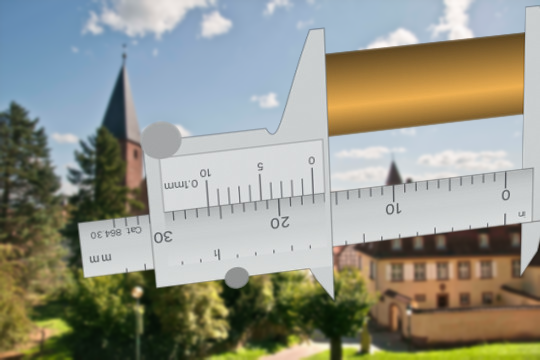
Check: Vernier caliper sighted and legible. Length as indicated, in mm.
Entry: 17.0 mm
